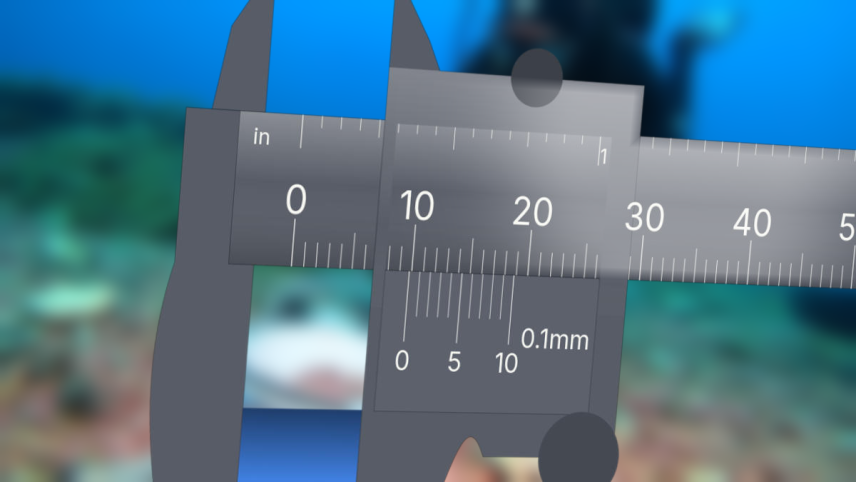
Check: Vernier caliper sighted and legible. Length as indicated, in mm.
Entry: 9.8 mm
